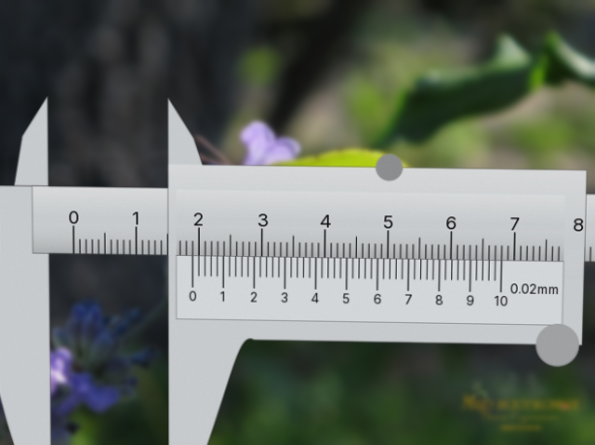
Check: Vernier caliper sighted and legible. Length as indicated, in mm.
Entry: 19.0 mm
